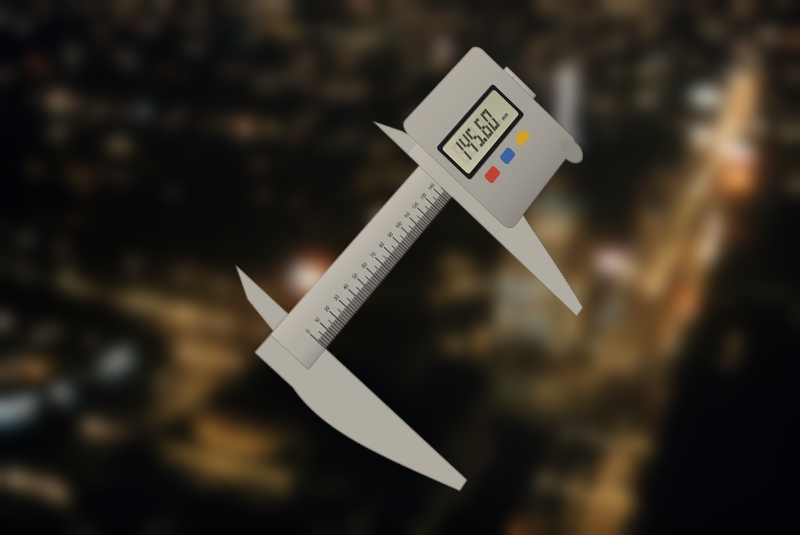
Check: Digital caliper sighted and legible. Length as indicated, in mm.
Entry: 145.60 mm
